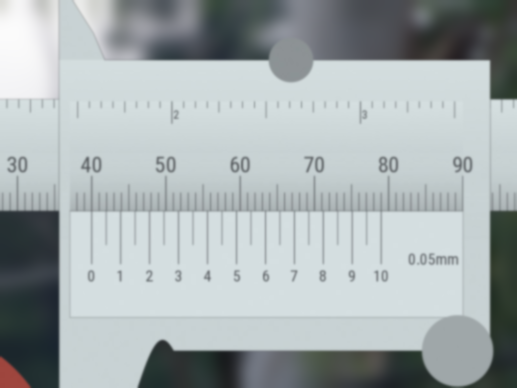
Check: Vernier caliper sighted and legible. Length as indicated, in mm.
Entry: 40.0 mm
